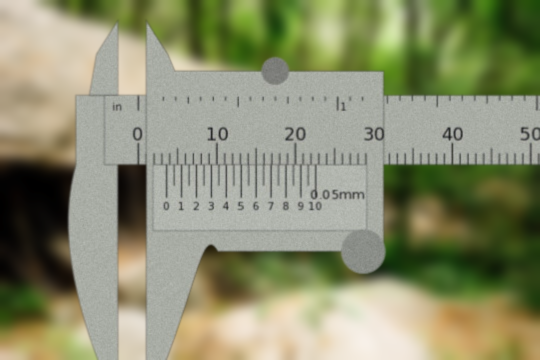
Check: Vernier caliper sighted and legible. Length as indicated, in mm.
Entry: 3.6 mm
